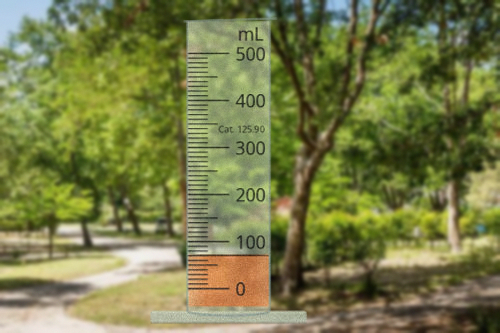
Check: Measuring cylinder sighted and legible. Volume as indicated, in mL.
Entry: 70 mL
